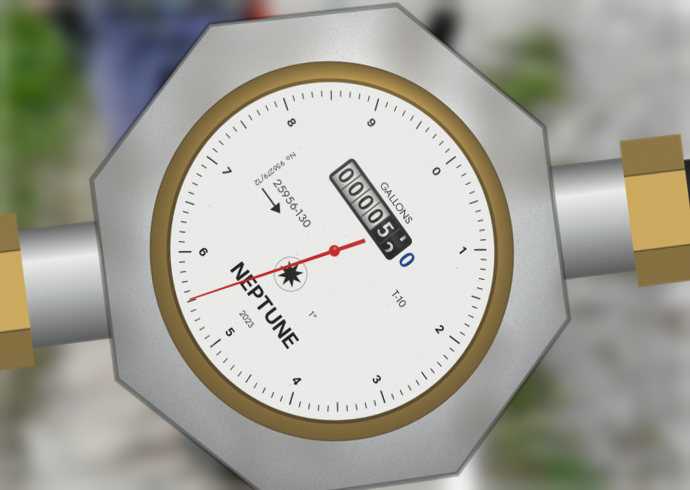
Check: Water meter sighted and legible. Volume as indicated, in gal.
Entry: 515.5 gal
